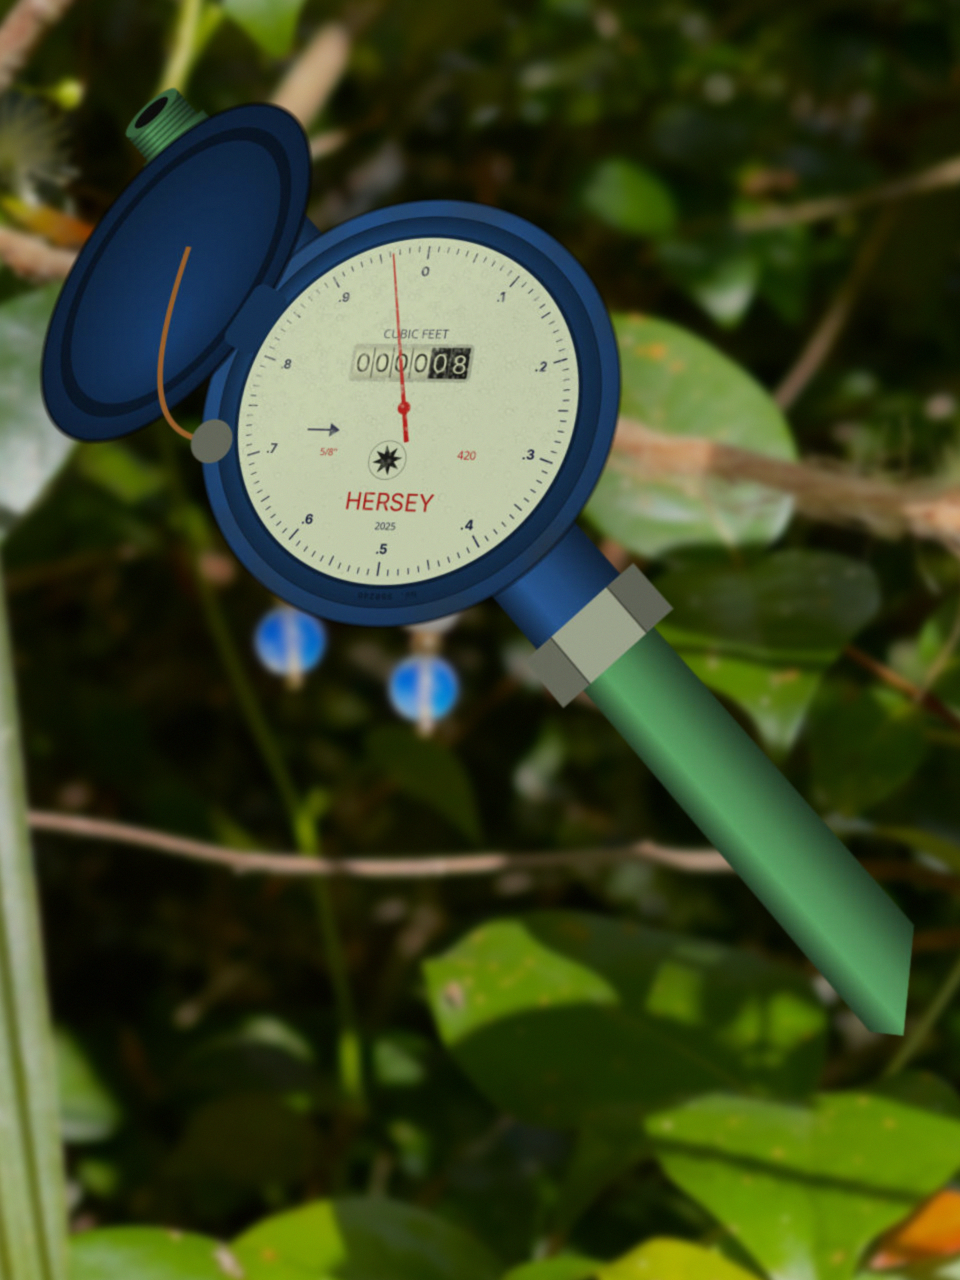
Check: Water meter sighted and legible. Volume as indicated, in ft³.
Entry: 7.96 ft³
